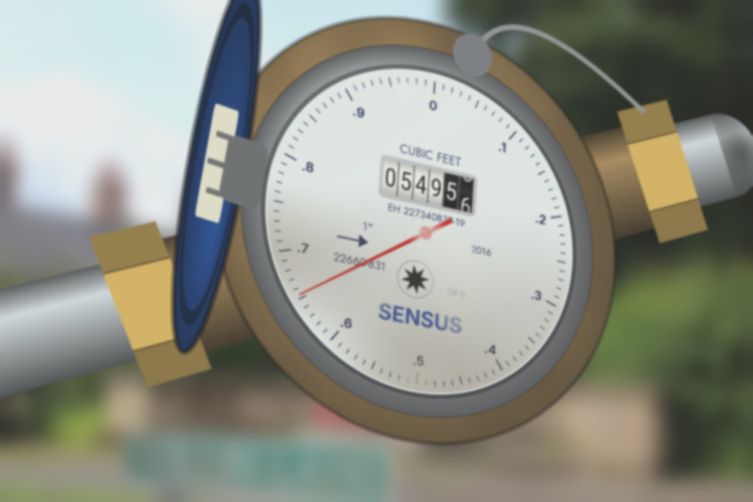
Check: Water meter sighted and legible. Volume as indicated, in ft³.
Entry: 54955.65 ft³
